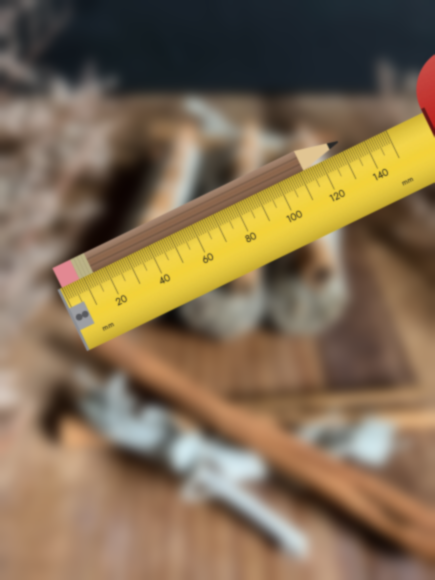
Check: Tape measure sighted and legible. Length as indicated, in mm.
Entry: 130 mm
